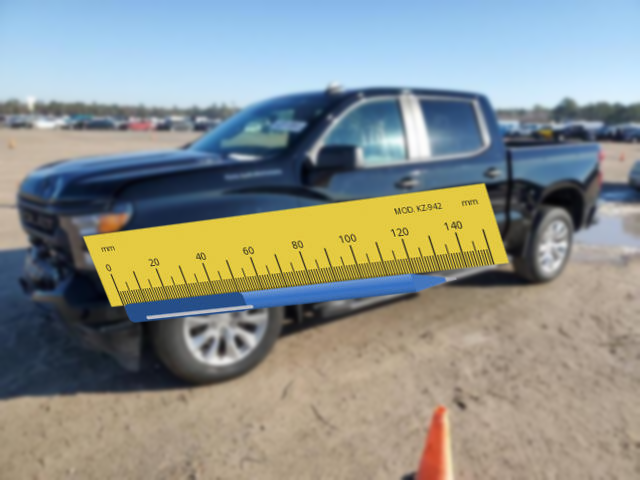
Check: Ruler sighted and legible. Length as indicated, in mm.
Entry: 135 mm
